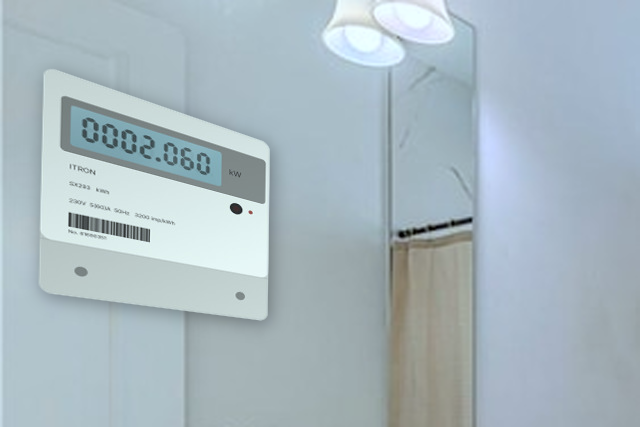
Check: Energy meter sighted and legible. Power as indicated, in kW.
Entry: 2.060 kW
